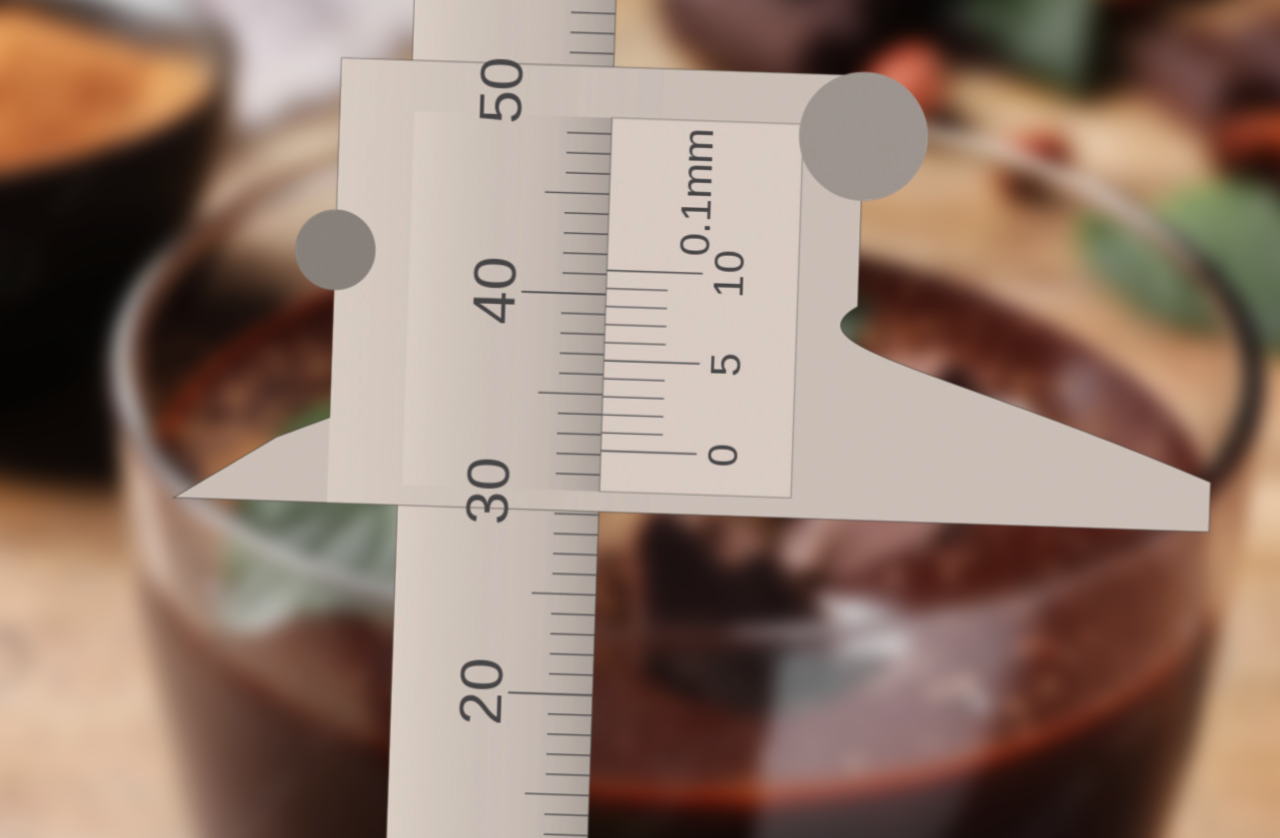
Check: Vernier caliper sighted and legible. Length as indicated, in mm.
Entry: 32.2 mm
